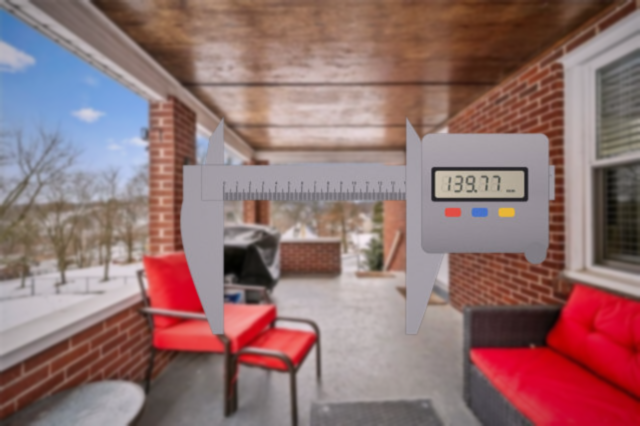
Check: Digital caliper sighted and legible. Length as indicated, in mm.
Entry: 139.77 mm
